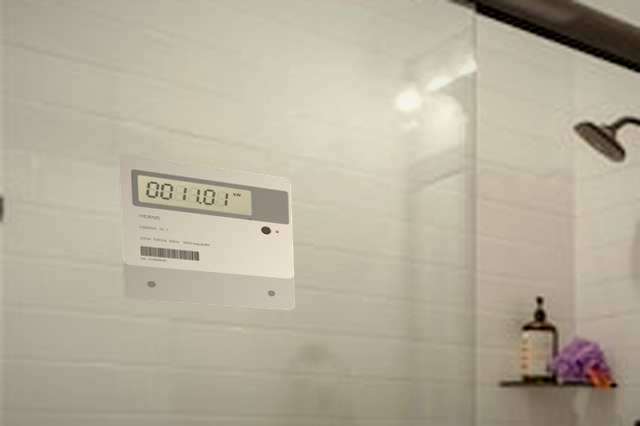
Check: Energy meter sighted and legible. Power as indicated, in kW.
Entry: 11.01 kW
